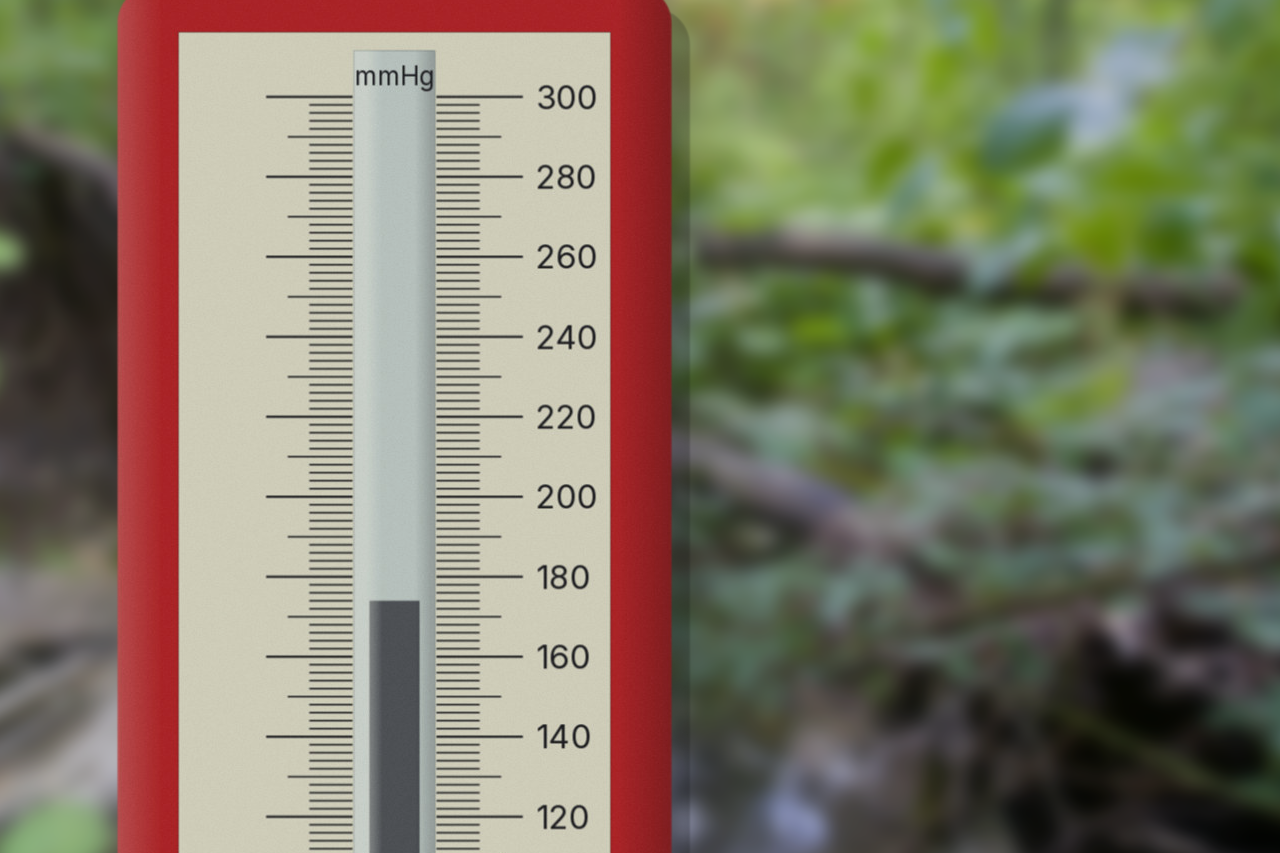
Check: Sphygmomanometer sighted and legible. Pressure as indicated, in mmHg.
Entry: 174 mmHg
